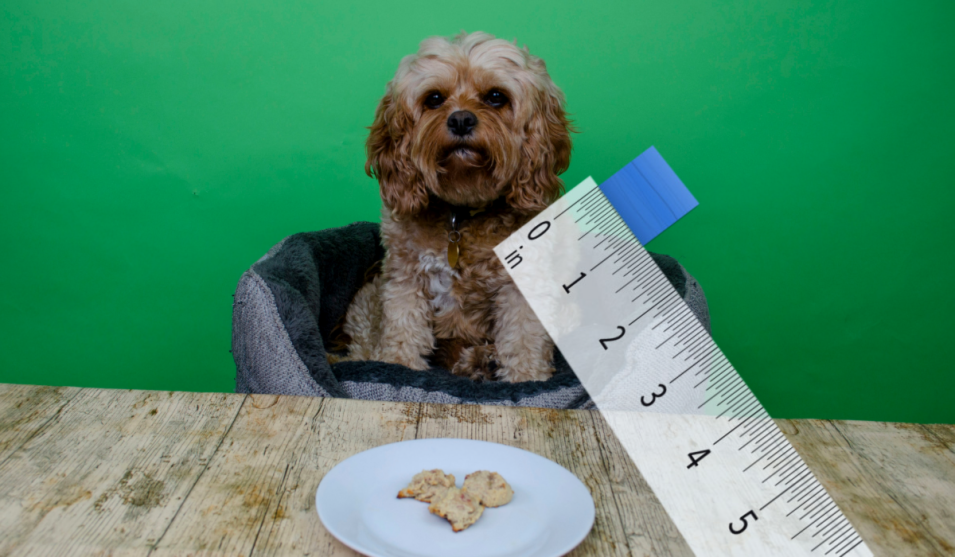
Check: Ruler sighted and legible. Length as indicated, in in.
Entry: 1.1875 in
